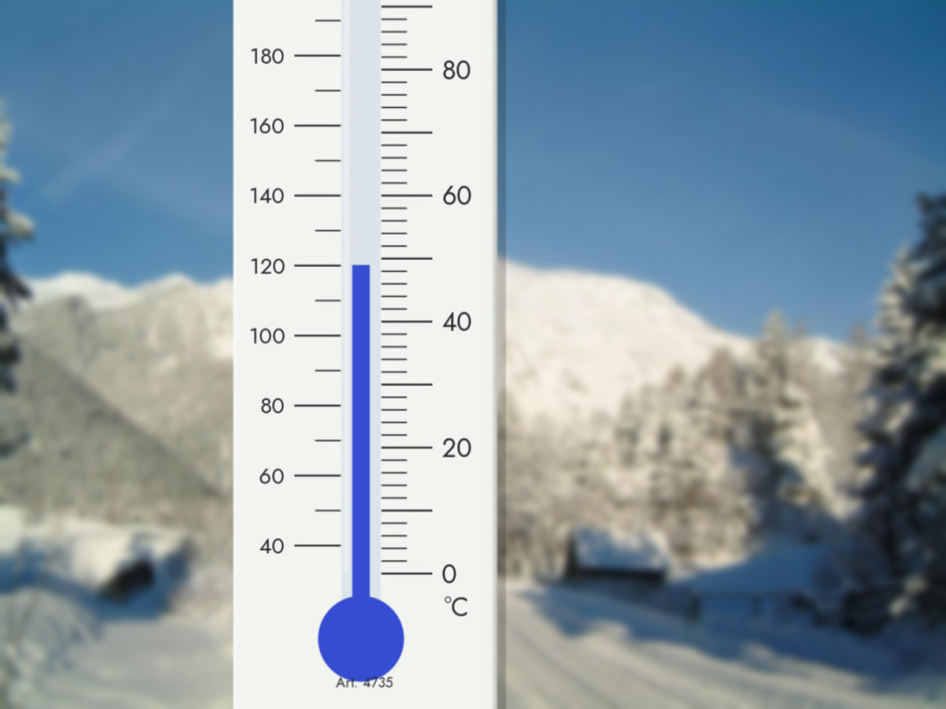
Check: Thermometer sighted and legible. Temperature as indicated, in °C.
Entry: 49 °C
